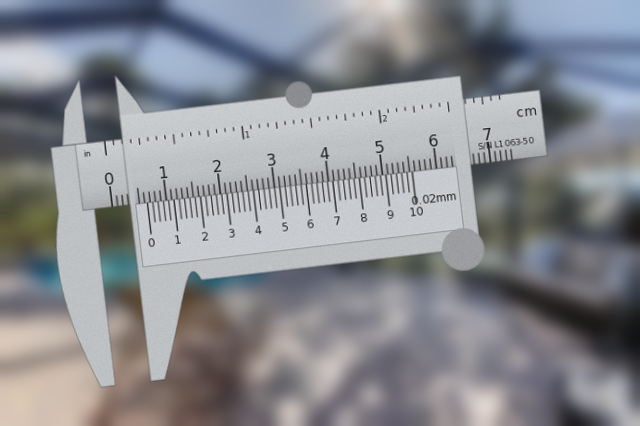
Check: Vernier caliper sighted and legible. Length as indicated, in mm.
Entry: 6.5 mm
